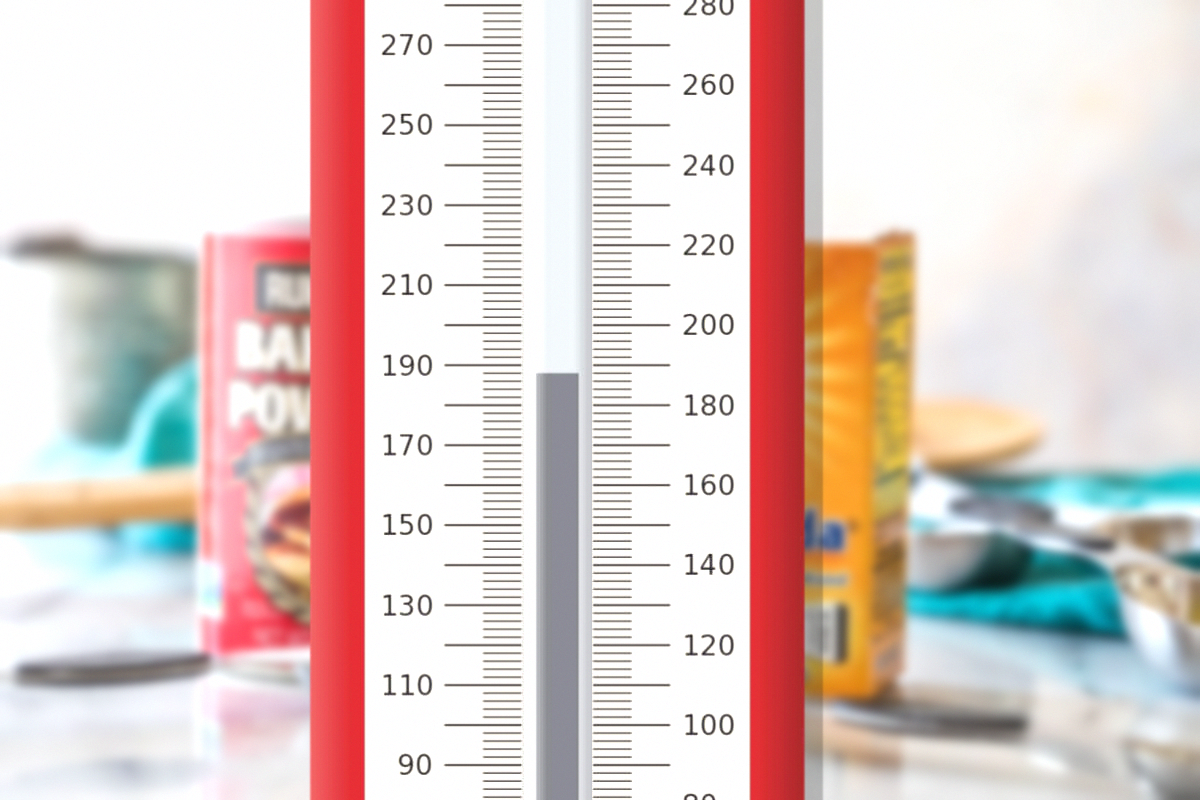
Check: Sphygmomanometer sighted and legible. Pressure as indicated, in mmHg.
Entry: 188 mmHg
